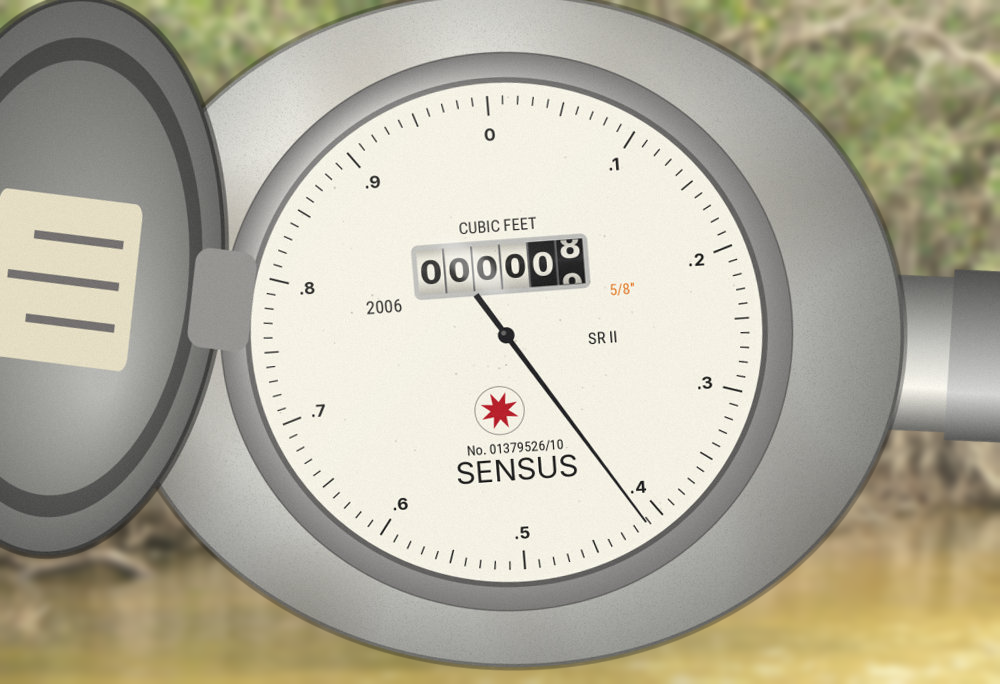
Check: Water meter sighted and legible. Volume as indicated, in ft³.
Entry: 8.41 ft³
